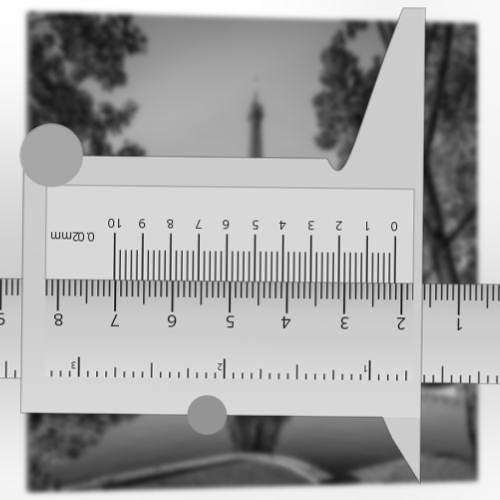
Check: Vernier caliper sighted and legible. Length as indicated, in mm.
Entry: 21.2 mm
